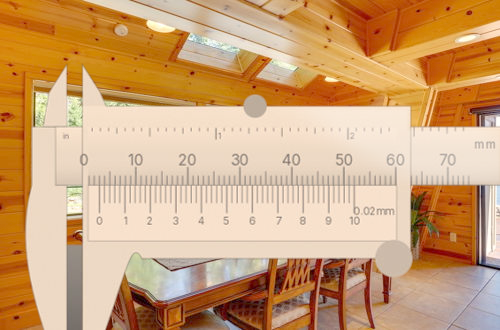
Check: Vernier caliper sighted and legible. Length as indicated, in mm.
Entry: 3.0 mm
